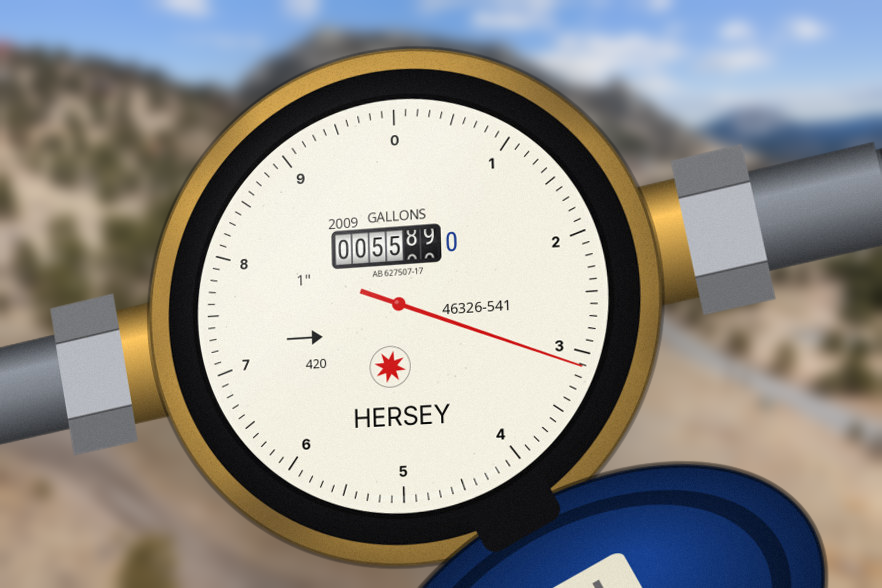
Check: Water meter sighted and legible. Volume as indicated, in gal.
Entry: 55893.1 gal
